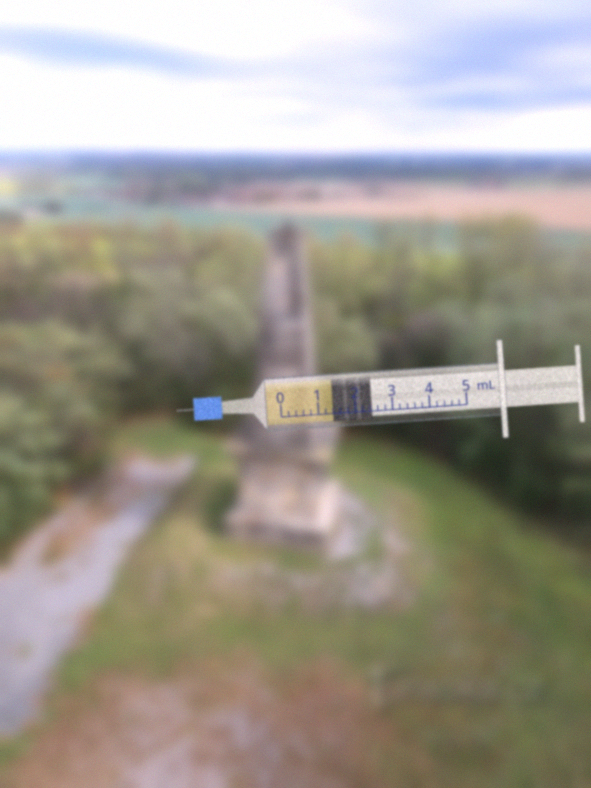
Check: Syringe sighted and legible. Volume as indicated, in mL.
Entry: 1.4 mL
